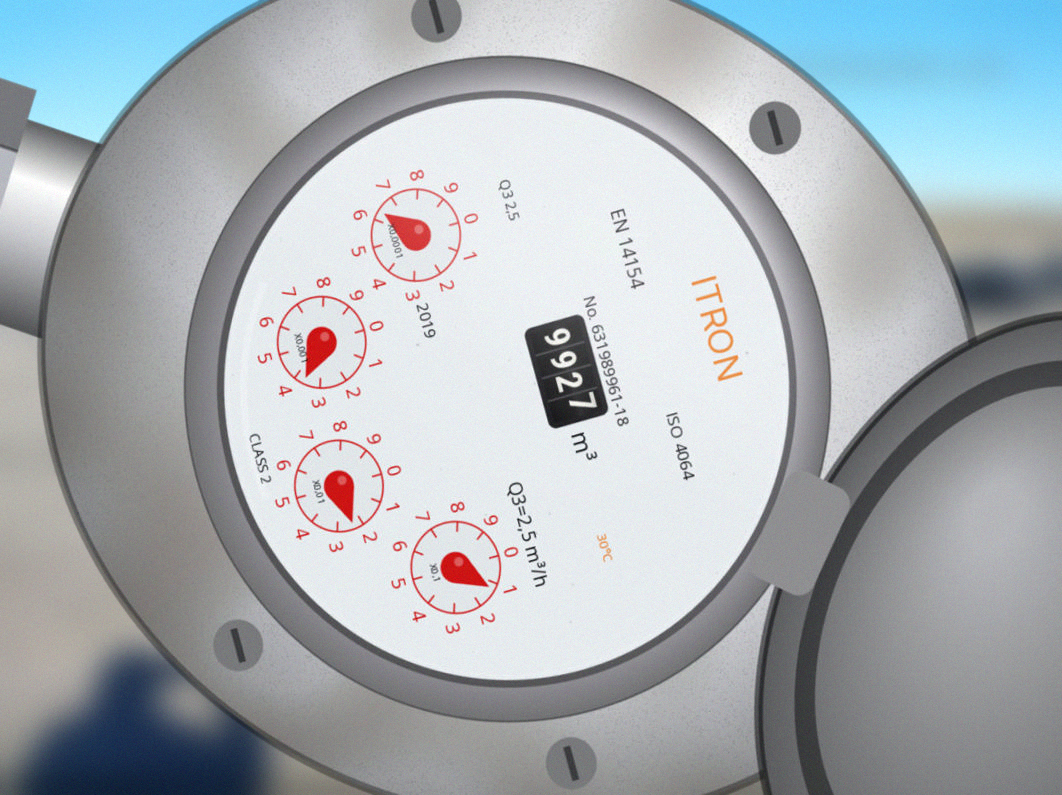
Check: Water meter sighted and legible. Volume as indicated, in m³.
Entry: 9927.1236 m³
